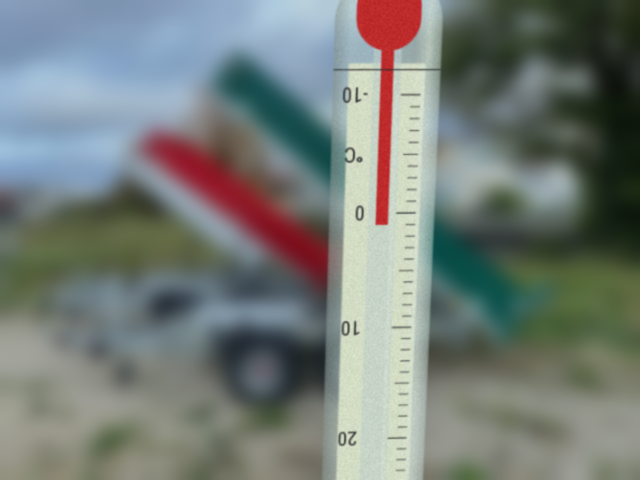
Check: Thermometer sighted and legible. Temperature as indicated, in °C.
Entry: 1 °C
